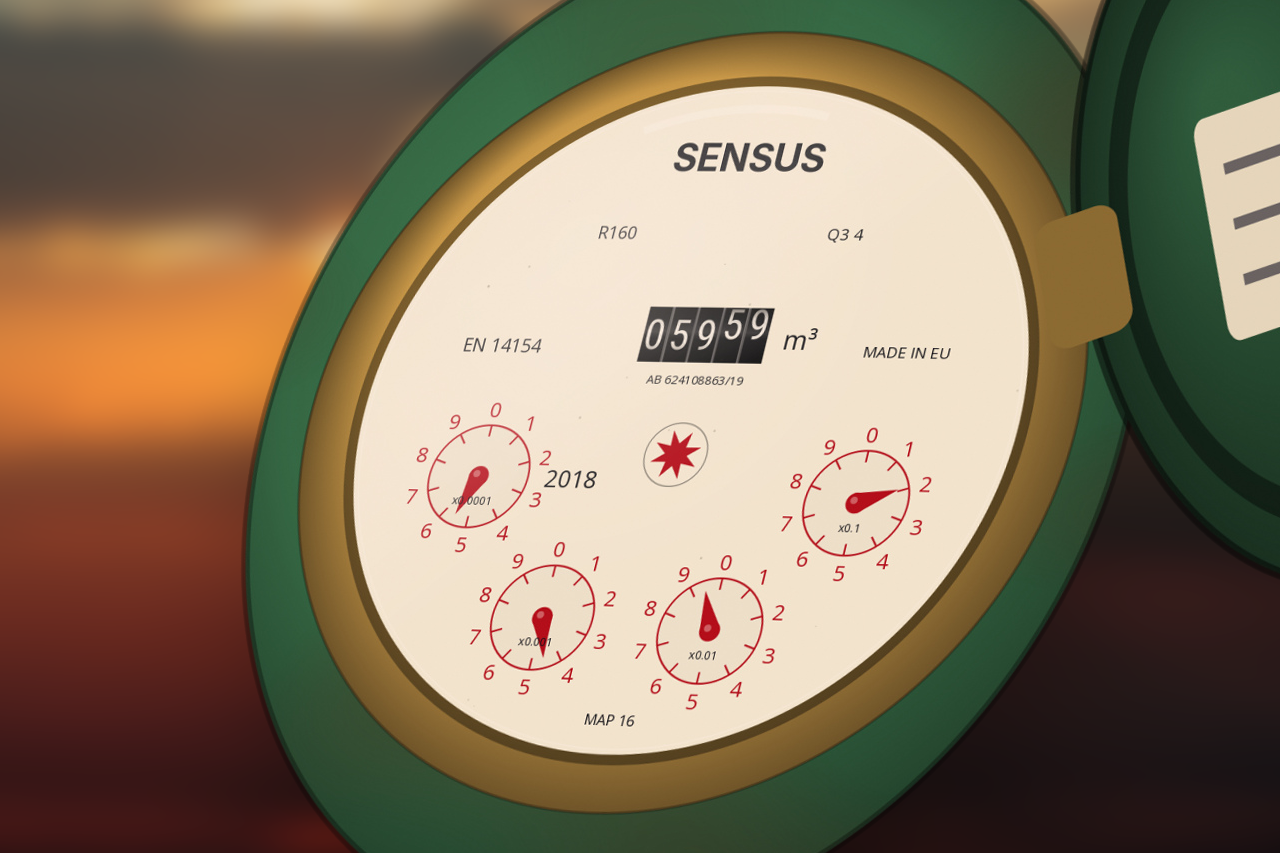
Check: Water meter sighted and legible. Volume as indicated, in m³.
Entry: 5959.1945 m³
